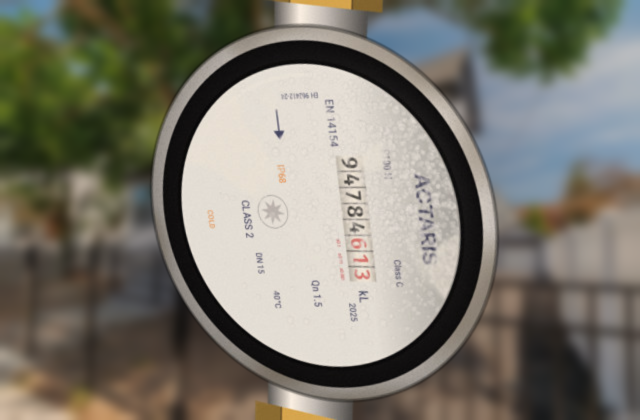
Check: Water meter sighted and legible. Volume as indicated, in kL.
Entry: 94784.613 kL
